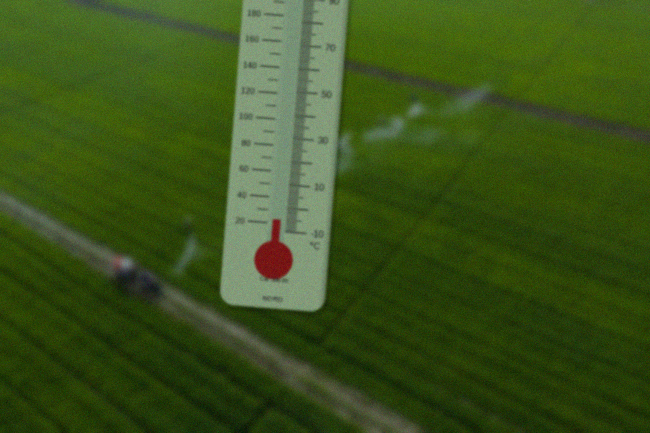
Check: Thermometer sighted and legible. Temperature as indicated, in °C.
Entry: -5 °C
